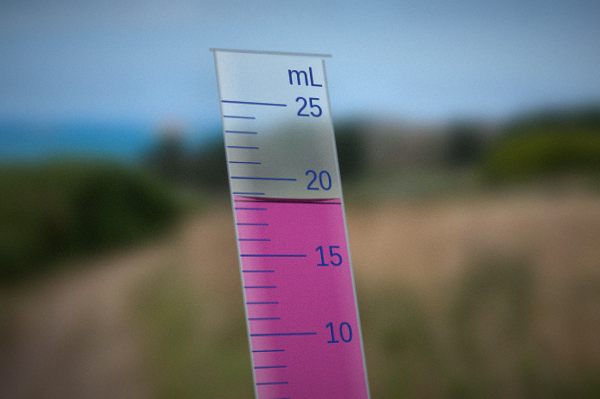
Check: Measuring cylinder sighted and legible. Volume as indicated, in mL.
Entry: 18.5 mL
